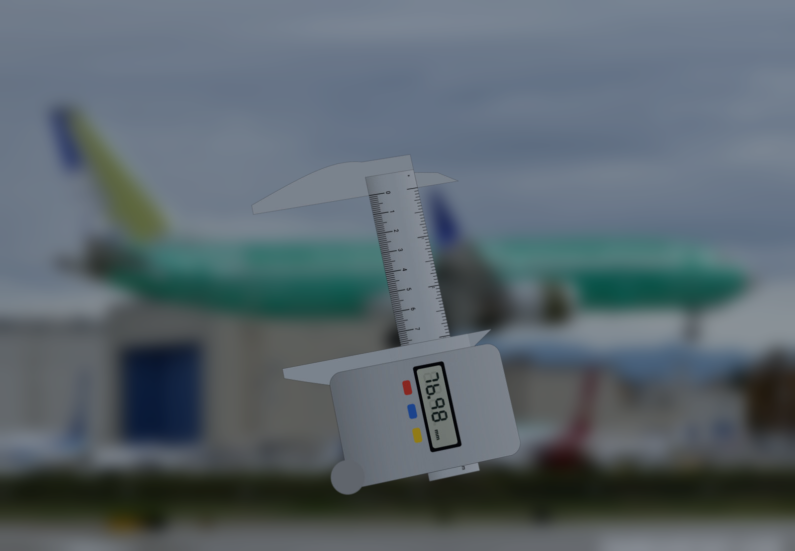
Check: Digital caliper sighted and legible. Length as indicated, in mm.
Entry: 76.98 mm
